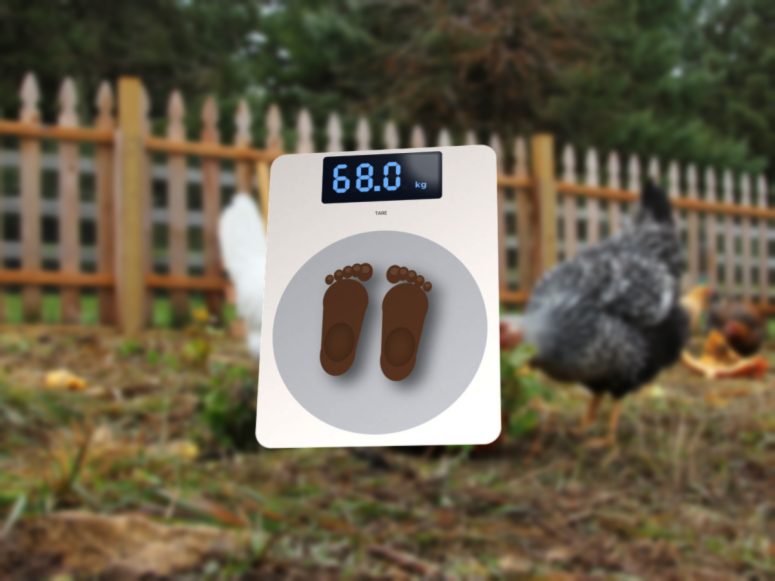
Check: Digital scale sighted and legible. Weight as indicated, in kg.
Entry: 68.0 kg
